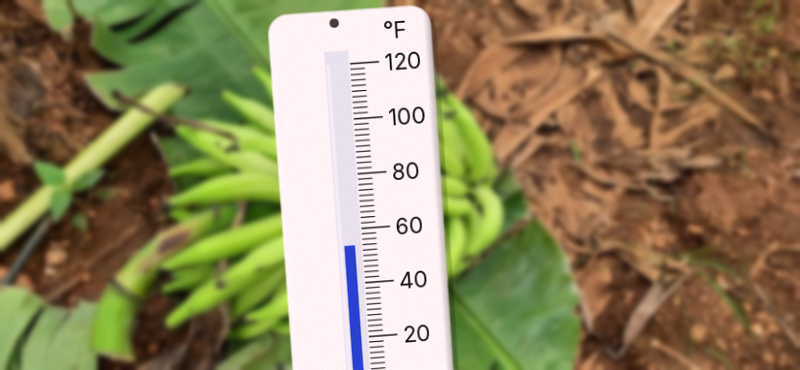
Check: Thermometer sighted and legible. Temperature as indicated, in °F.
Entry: 54 °F
